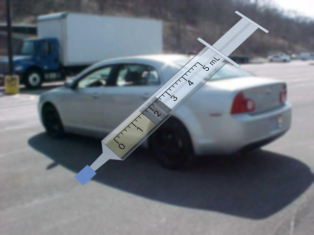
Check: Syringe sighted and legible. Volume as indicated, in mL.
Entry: 1.6 mL
